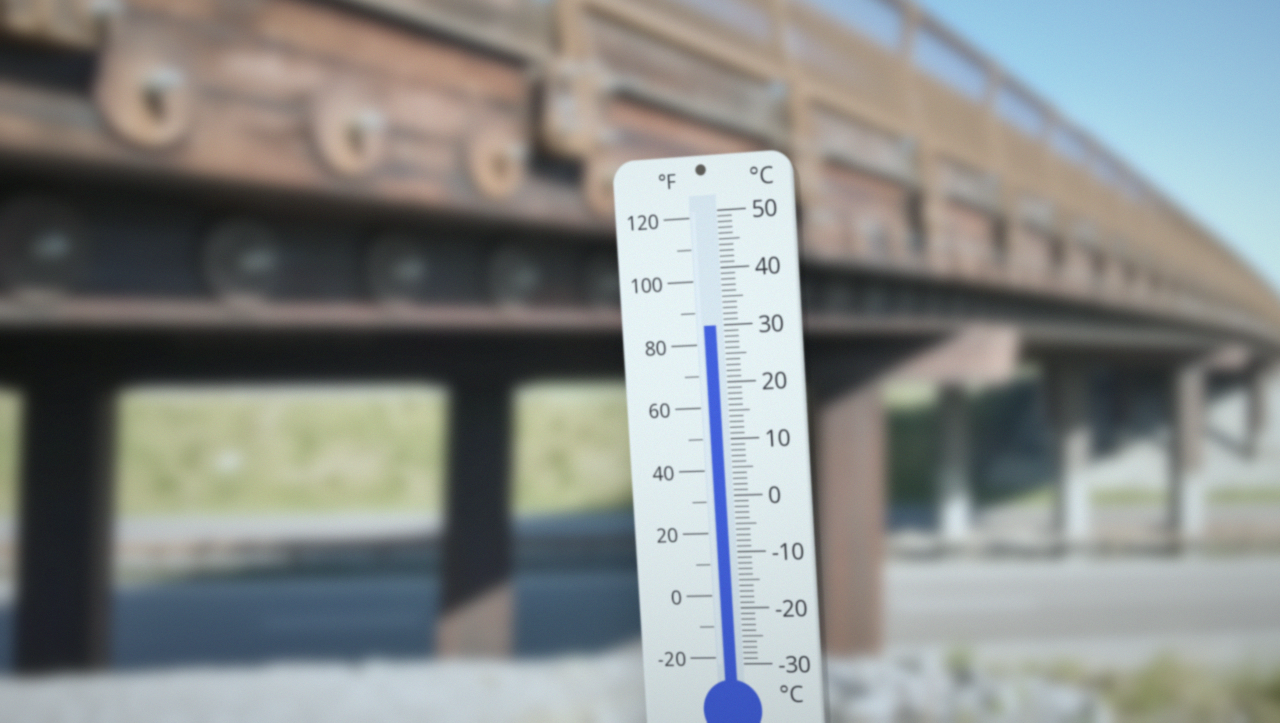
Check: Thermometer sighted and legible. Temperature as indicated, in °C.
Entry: 30 °C
